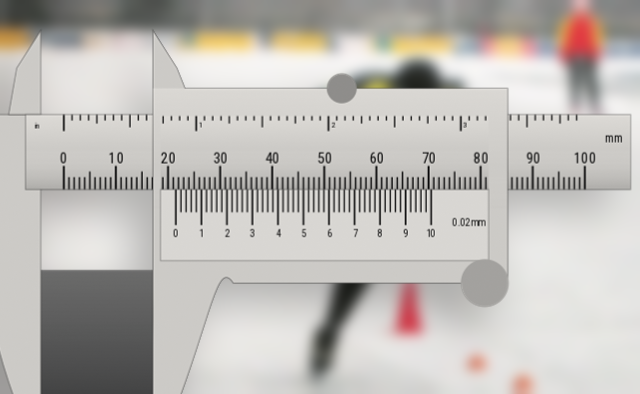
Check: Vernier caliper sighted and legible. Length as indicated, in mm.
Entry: 21.5 mm
